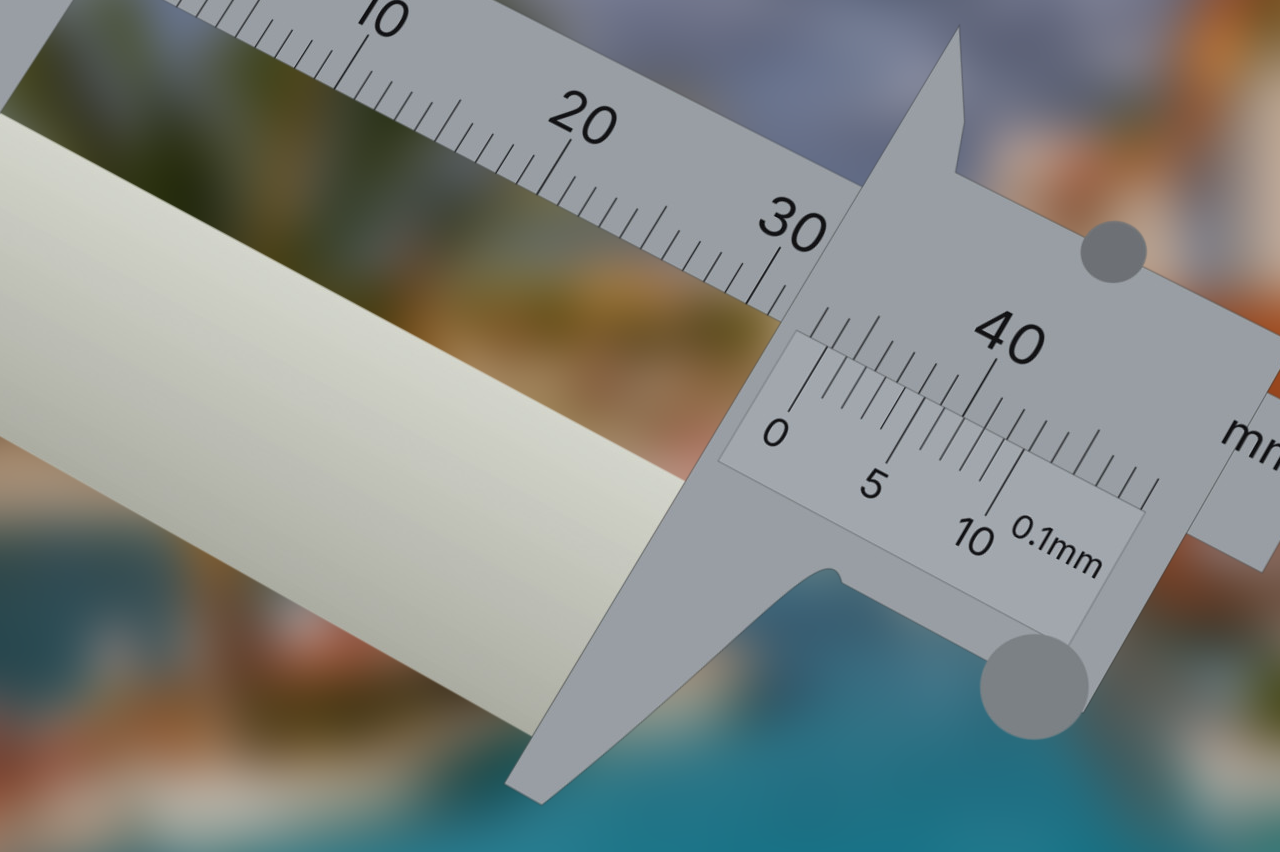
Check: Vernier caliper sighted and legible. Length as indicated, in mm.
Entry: 33.8 mm
